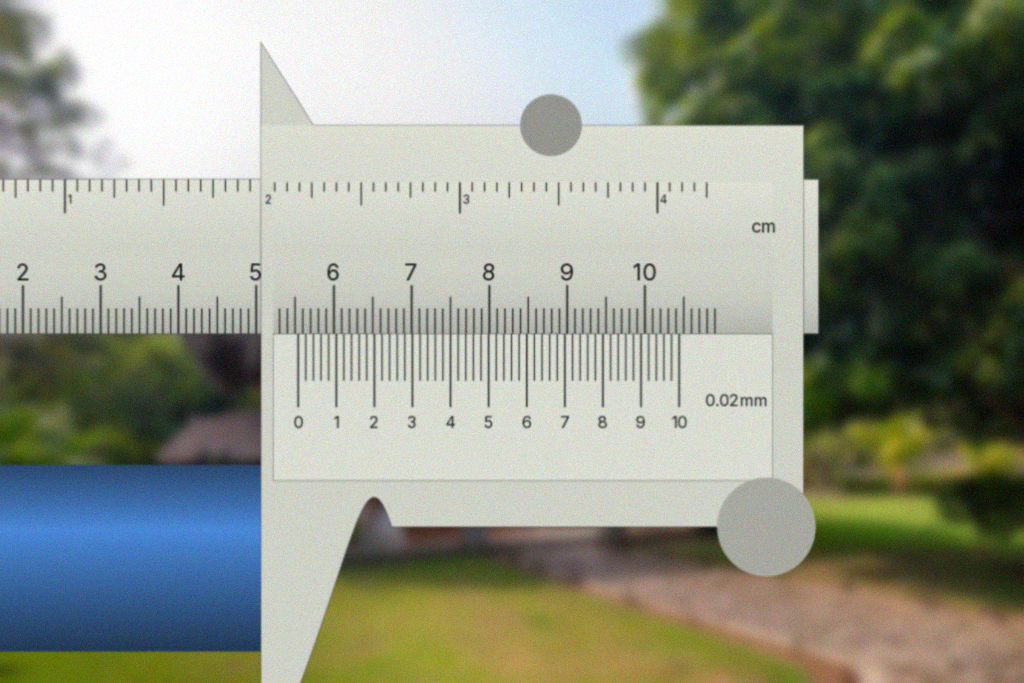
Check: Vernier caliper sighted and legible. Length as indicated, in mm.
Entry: 55.4 mm
